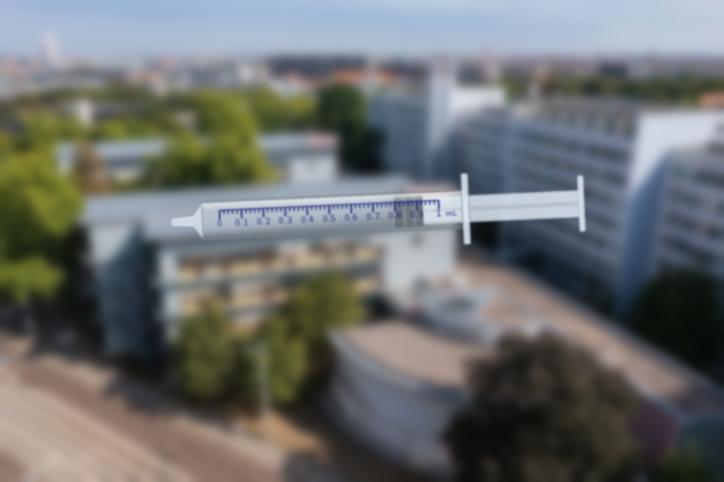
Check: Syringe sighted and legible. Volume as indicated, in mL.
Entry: 0.8 mL
